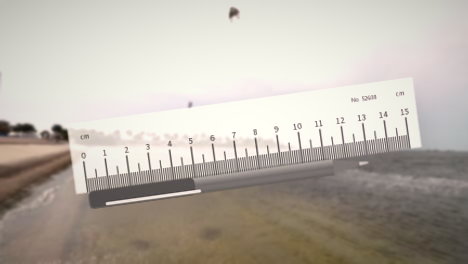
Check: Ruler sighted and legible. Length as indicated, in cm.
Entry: 13 cm
